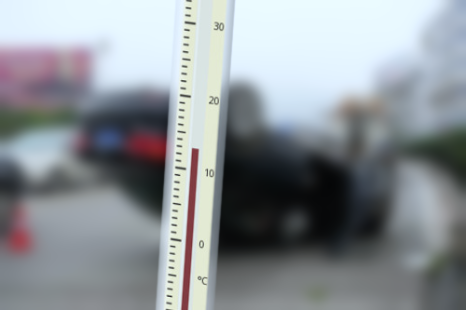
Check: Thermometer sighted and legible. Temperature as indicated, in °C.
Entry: 13 °C
